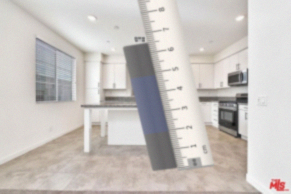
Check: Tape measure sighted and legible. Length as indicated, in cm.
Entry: 6.5 cm
